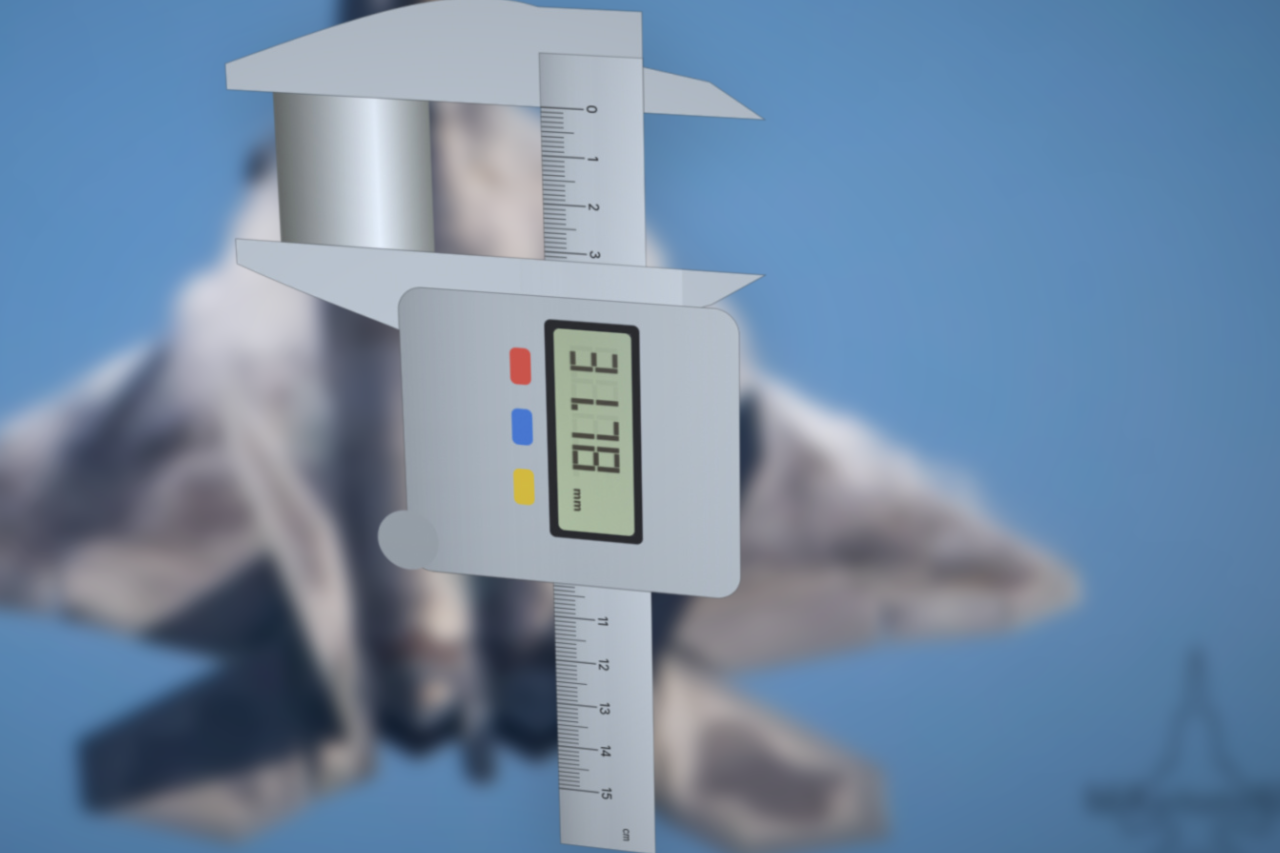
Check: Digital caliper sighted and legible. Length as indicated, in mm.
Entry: 31.78 mm
